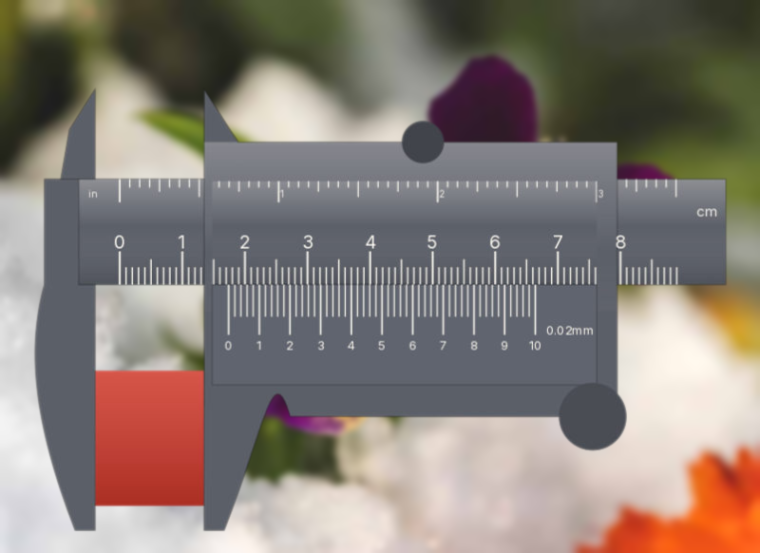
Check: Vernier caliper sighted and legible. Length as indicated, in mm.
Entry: 17.4 mm
